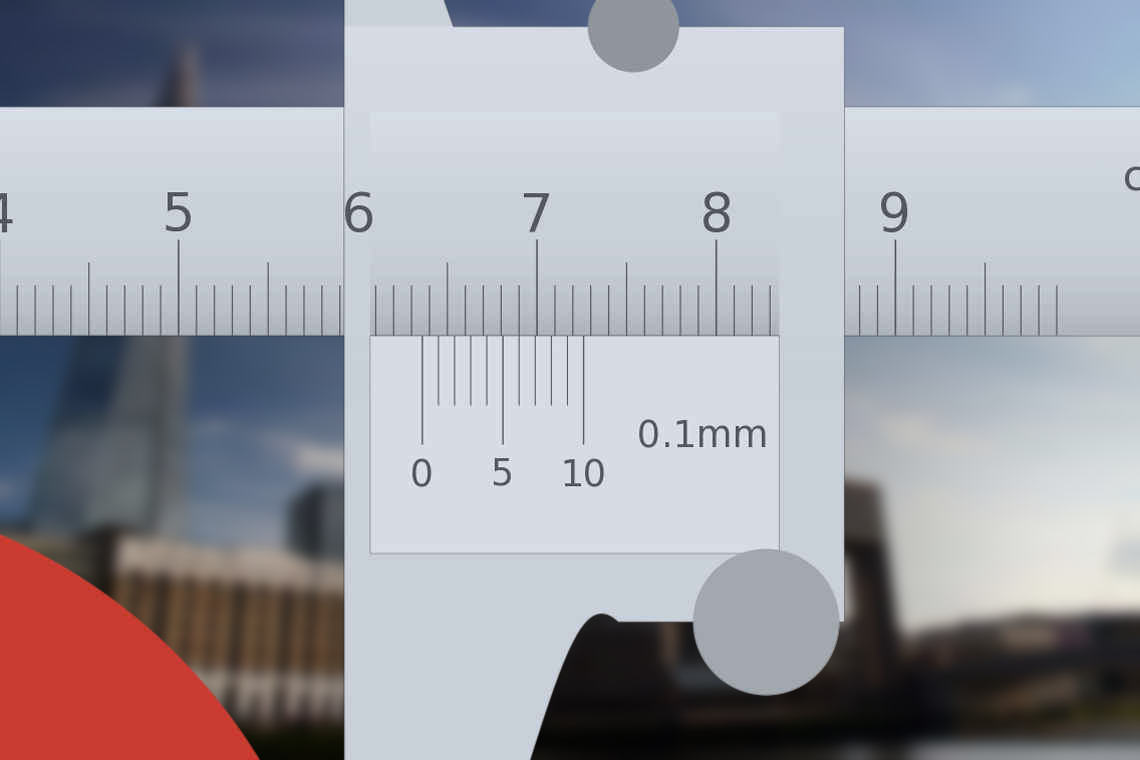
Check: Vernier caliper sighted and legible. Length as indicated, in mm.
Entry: 63.6 mm
